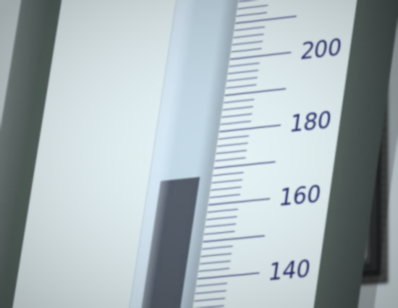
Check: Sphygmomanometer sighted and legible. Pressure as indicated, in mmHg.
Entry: 168 mmHg
